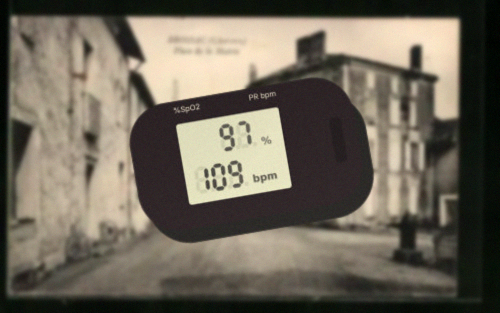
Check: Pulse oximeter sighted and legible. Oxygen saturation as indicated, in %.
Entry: 97 %
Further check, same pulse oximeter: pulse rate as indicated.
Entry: 109 bpm
